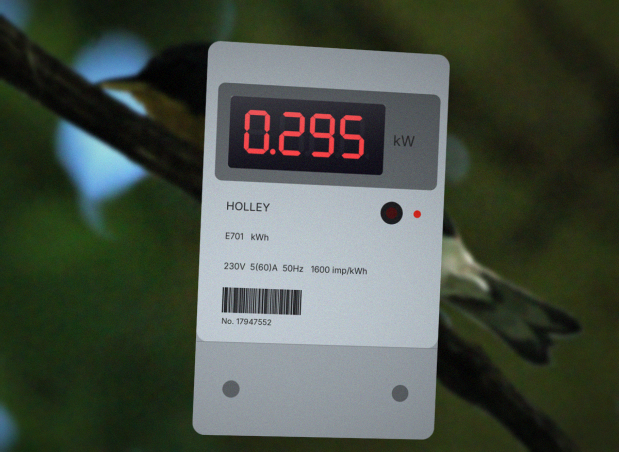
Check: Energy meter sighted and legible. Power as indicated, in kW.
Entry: 0.295 kW
